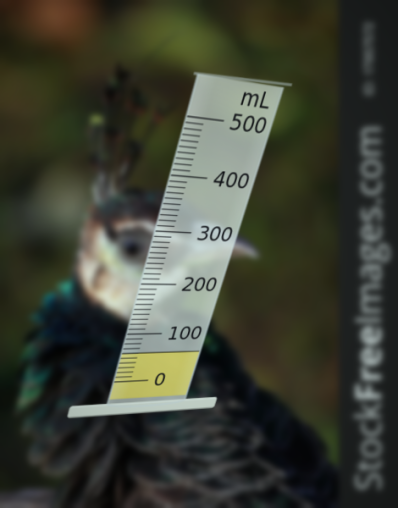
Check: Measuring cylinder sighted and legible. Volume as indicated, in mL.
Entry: 60 mL
